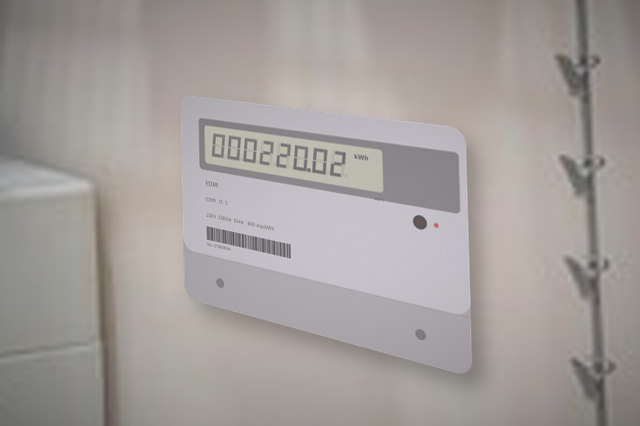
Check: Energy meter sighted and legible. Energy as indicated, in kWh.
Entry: 220.02 kWh
